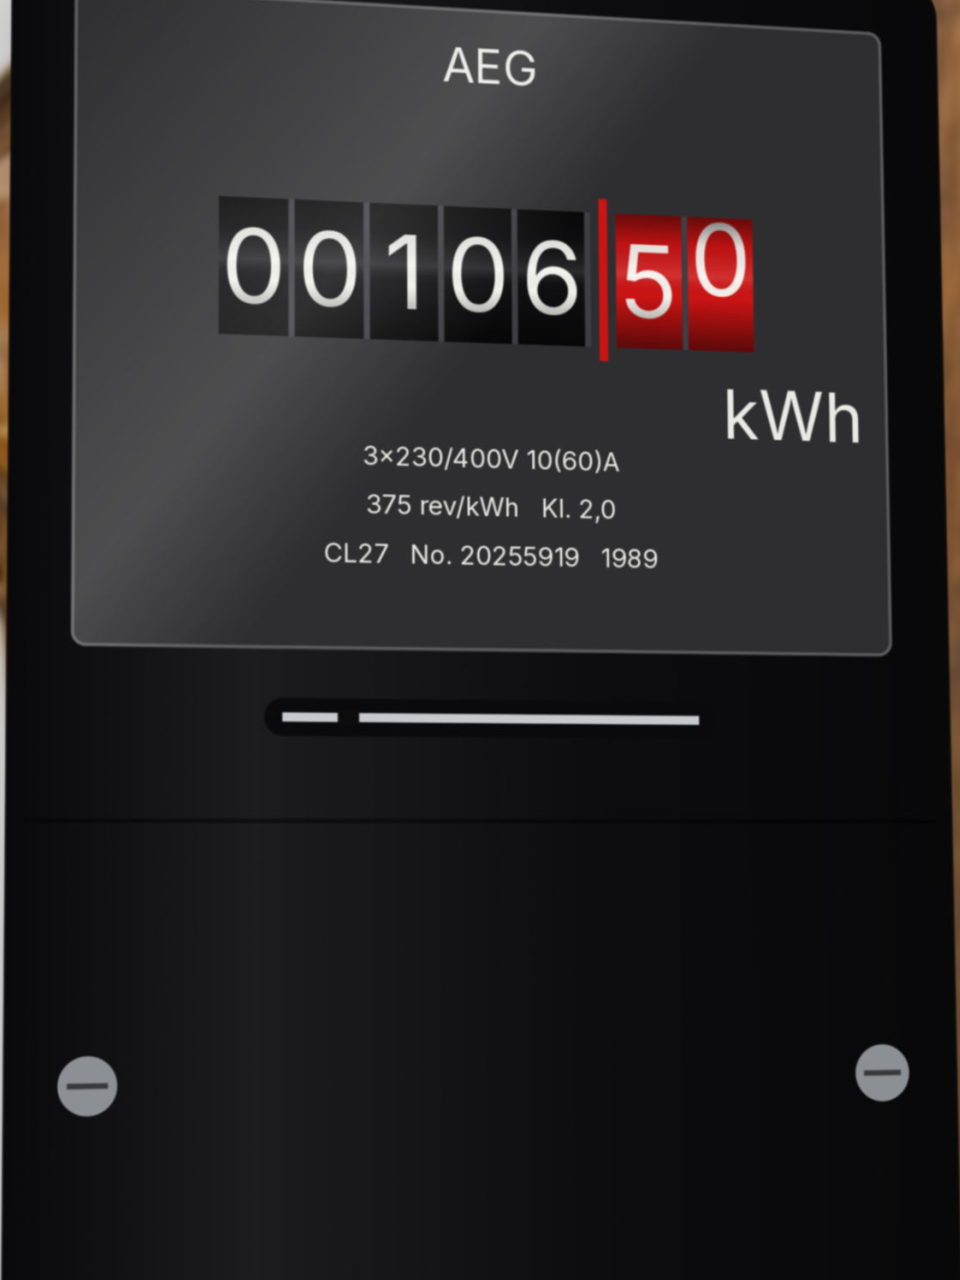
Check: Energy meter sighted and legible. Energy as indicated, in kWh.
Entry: 106.50 kWh
